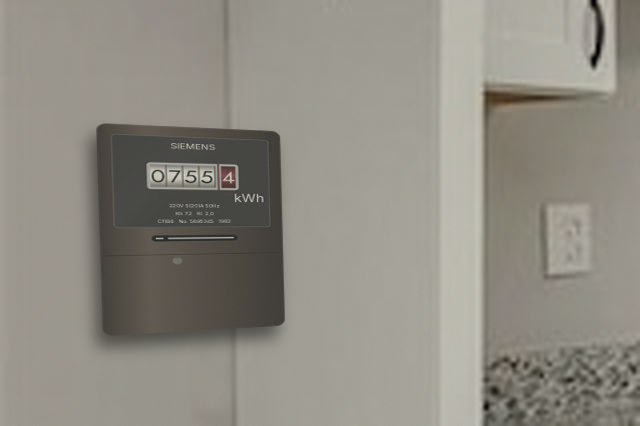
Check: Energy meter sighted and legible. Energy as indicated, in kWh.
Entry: 755.4 kWh
